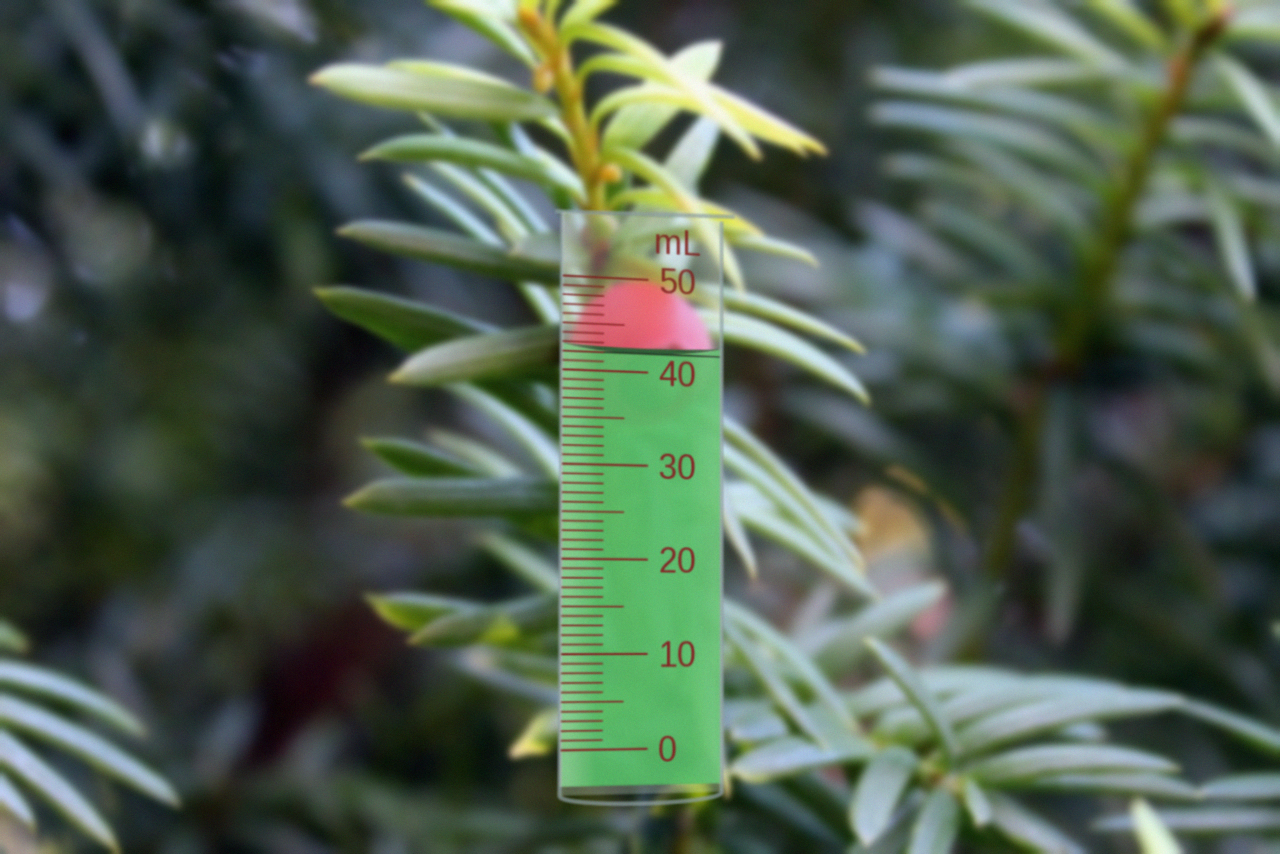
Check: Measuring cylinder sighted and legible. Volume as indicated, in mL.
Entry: 42 mL
